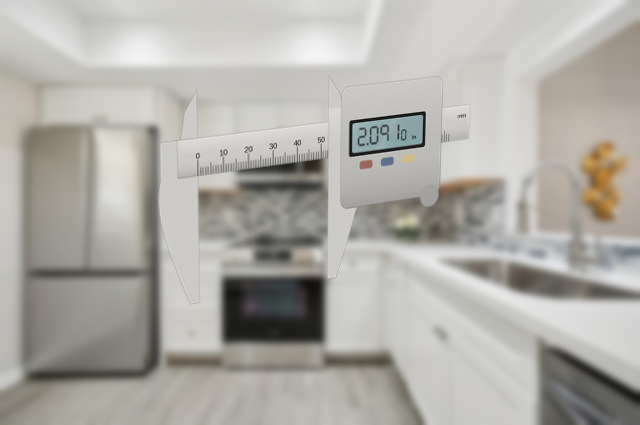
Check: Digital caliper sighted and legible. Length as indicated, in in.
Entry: 2.0910 in
